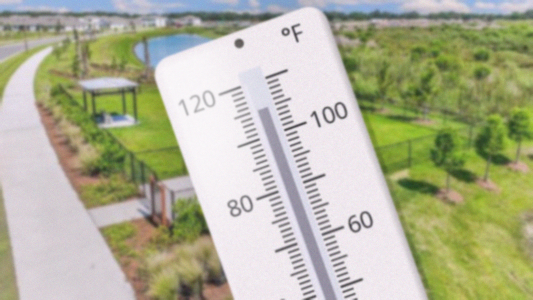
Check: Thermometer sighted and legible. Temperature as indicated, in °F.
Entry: 110 °F
